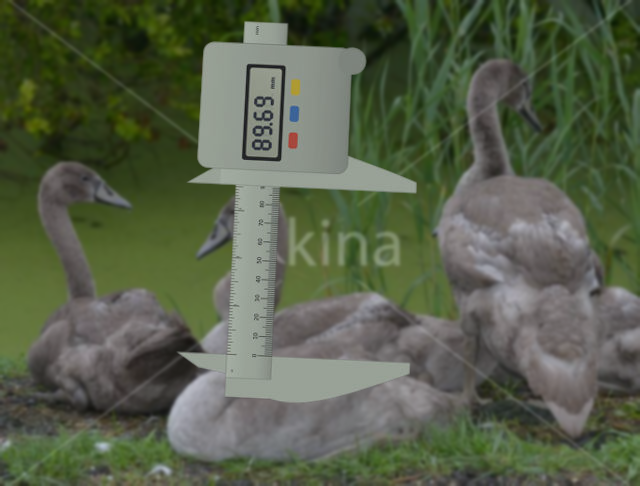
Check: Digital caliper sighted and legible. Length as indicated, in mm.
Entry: 89.69 mm
